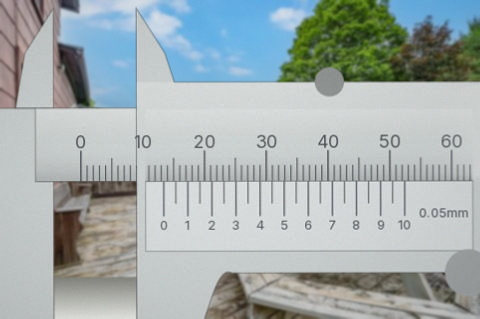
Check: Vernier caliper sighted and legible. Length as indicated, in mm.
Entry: 13.4 mm
